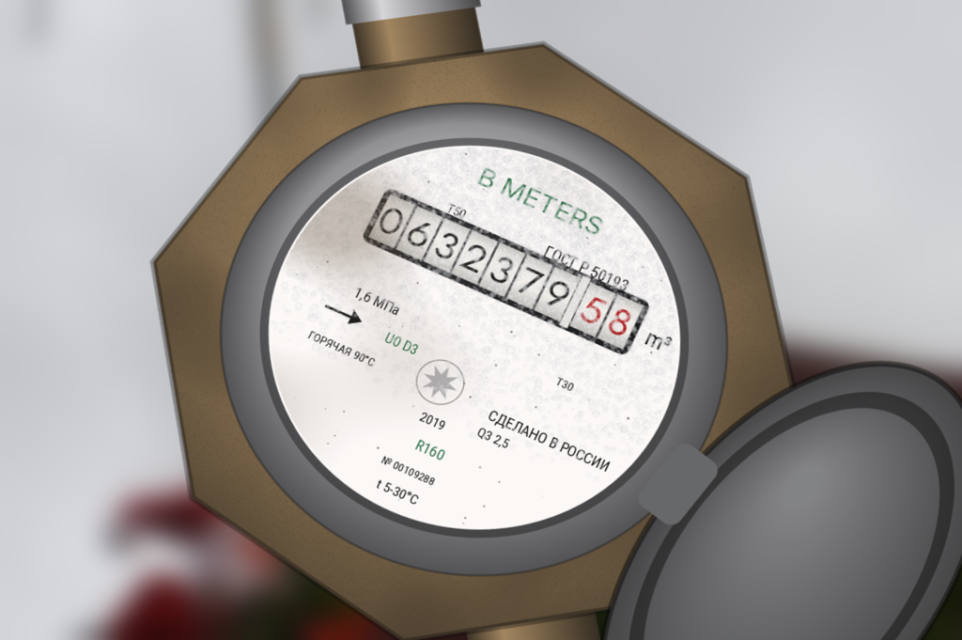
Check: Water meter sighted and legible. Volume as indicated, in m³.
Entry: 632379.58 m³
